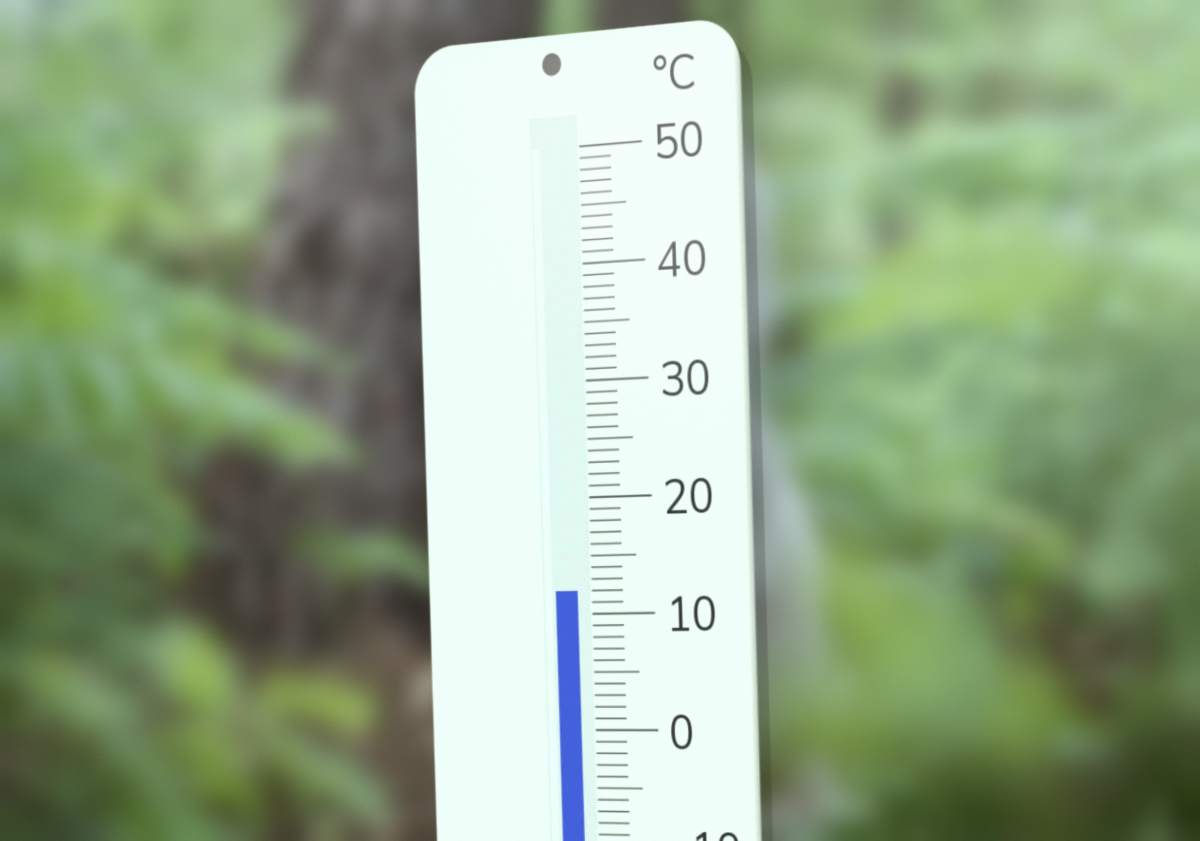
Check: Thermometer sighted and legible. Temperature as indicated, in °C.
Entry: 12 °C
